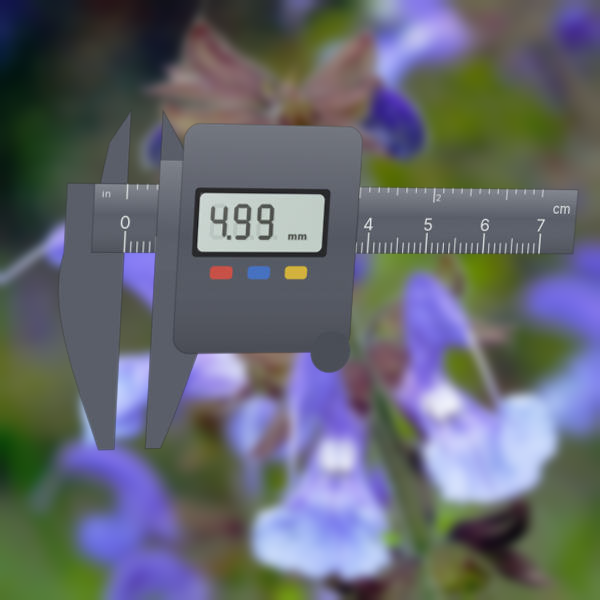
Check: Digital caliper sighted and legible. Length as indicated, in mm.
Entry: 4.99 mm
